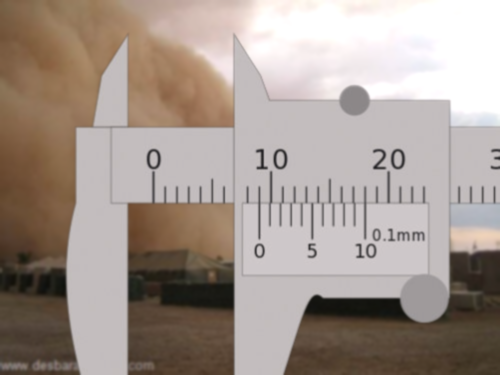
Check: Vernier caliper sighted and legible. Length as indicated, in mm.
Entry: 9.0 mm
